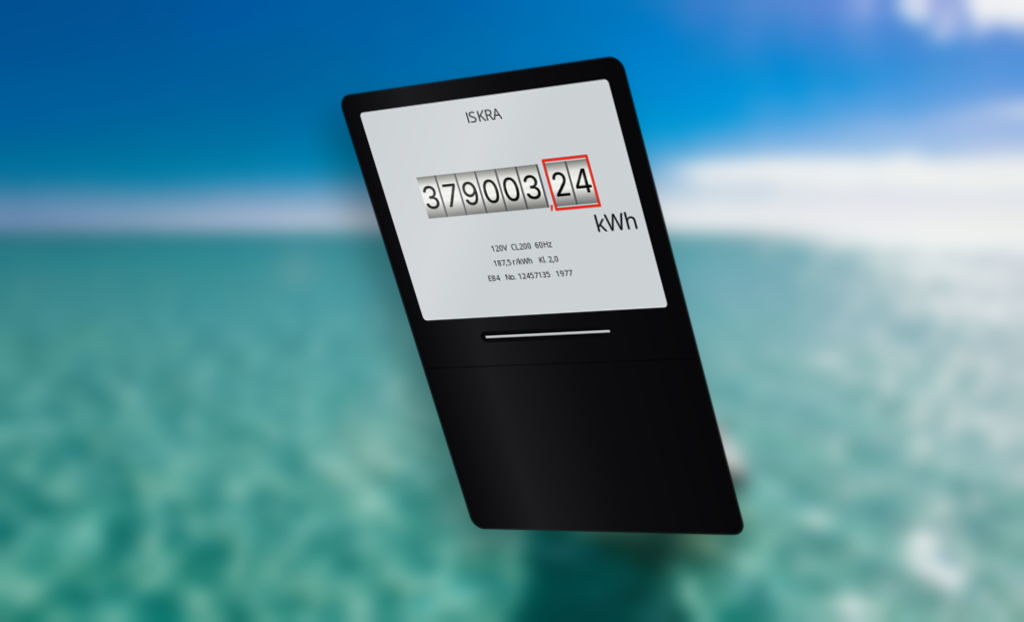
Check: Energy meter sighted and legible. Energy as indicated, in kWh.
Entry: 379003.24 kWh
